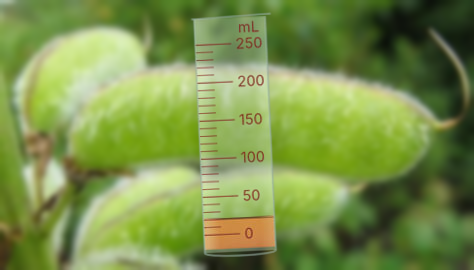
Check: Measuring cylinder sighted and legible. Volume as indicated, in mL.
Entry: 20 mL
